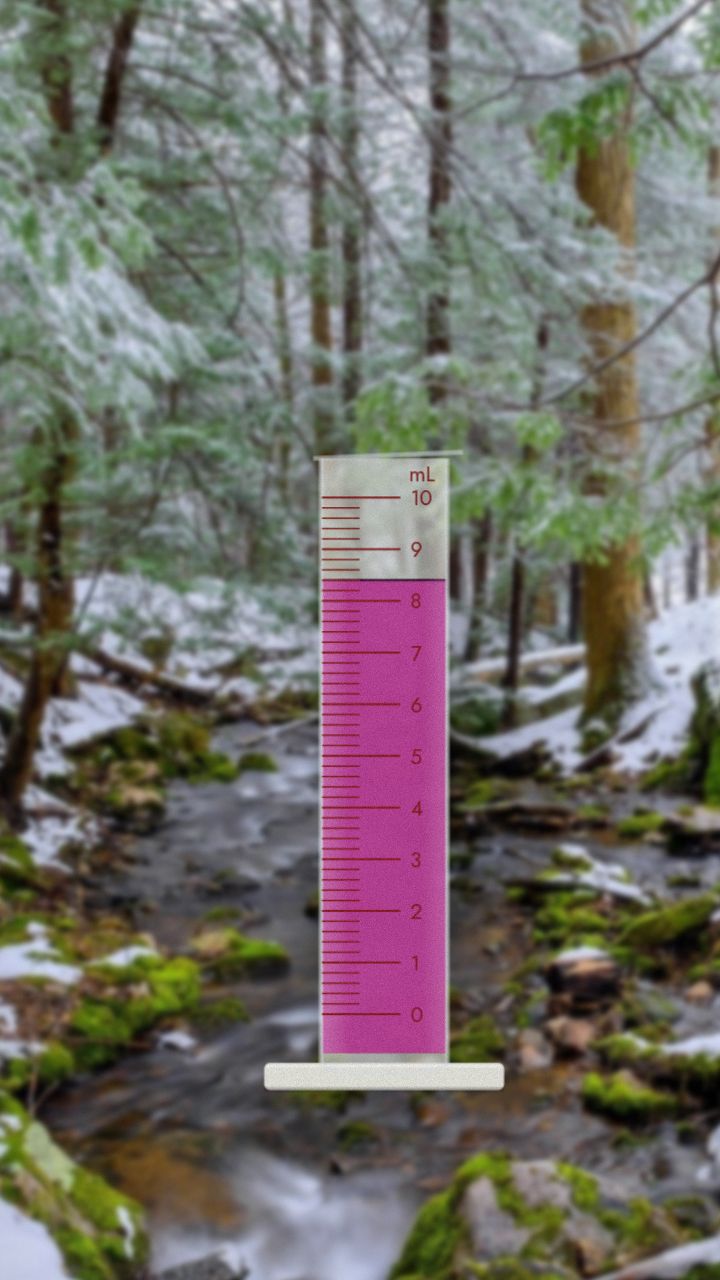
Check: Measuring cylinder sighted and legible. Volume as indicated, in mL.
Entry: 8.4 mL
